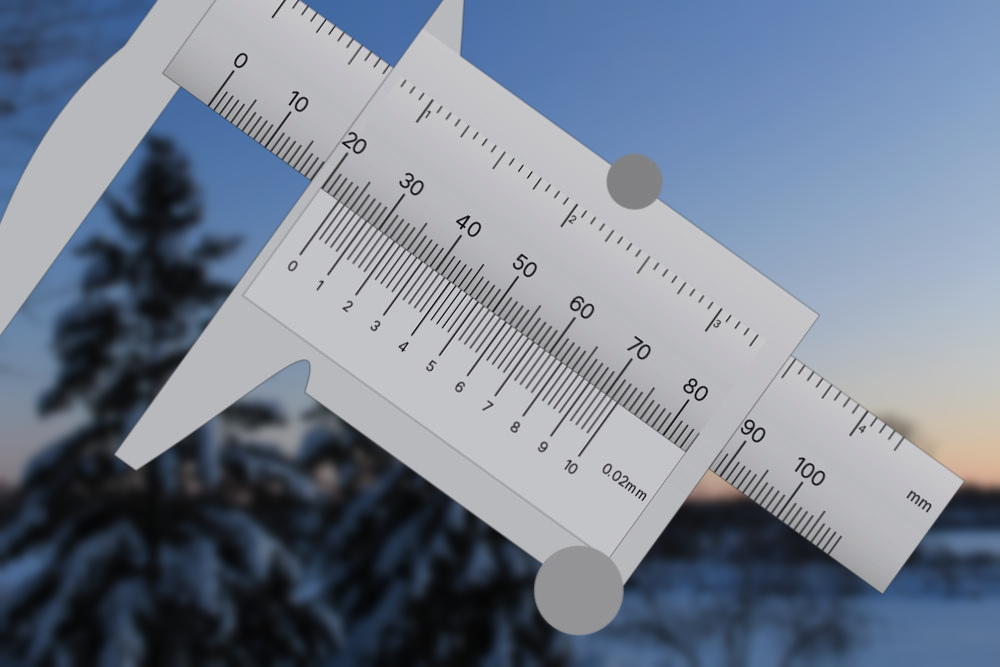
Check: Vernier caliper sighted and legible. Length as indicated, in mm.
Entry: 23.0 mm
